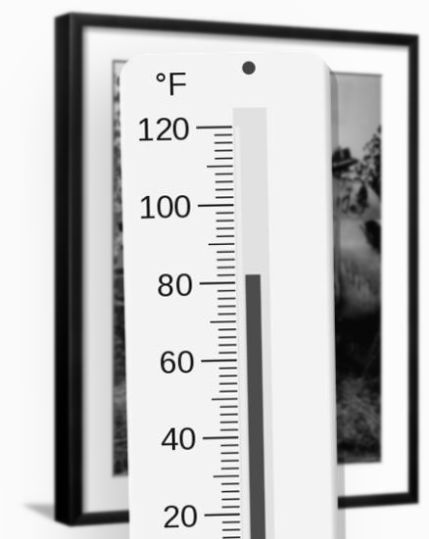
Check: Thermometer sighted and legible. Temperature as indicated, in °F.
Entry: 82 °F
